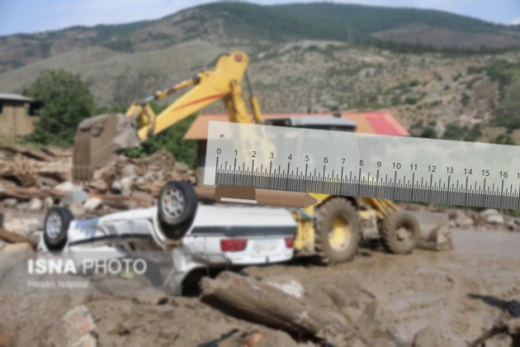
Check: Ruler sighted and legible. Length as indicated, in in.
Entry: 6 in
